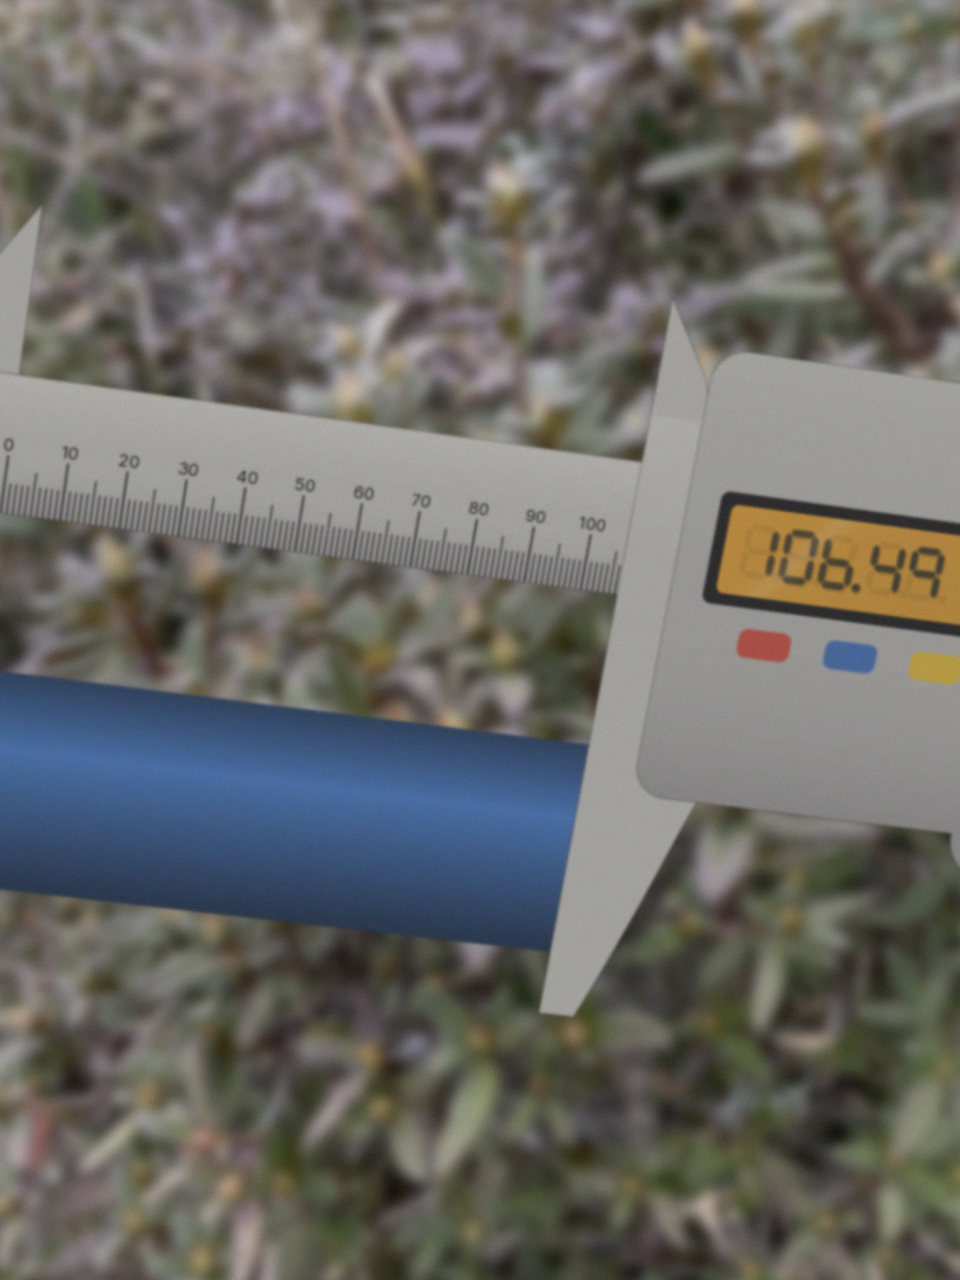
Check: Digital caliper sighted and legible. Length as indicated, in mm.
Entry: 106.49 mm
